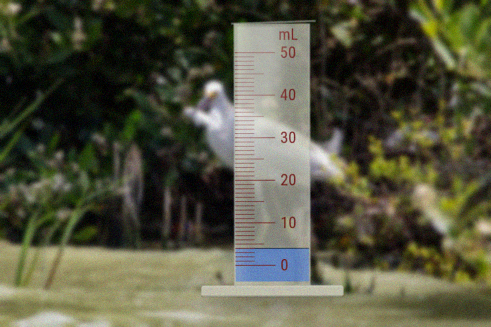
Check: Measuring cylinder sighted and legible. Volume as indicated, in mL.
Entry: 4 mL
